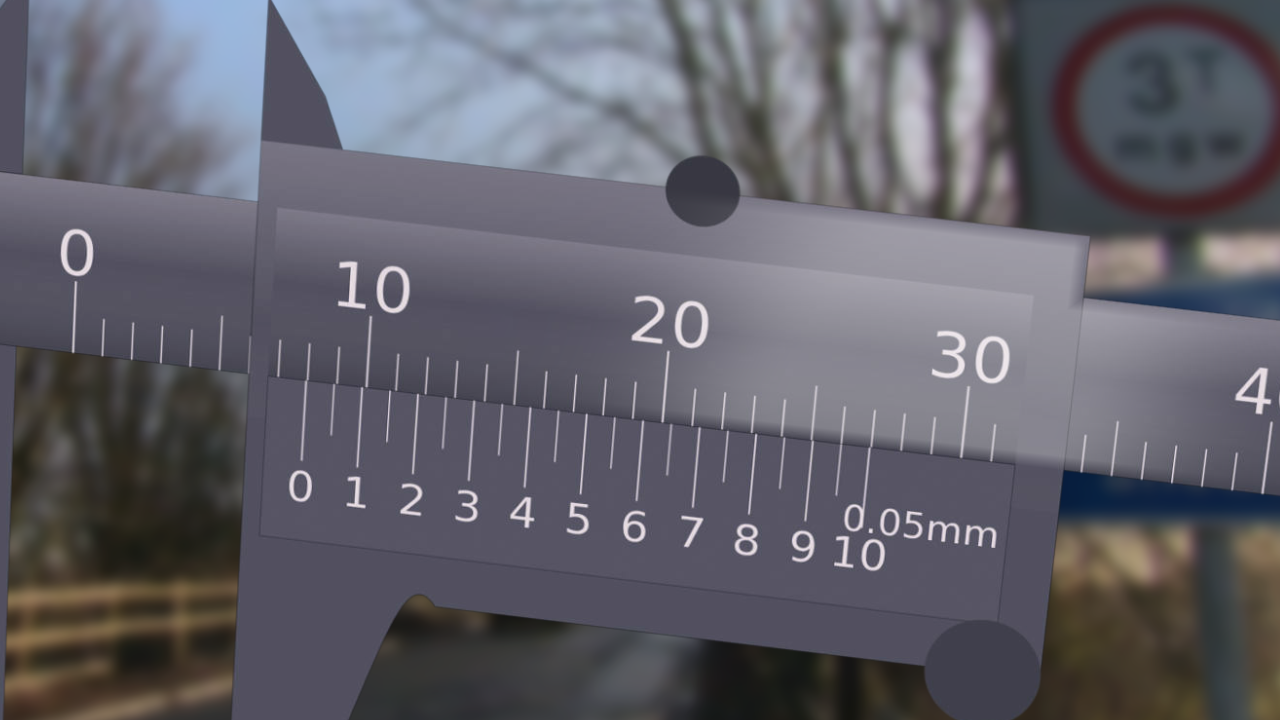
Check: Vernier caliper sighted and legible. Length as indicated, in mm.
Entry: 7.95 mm
